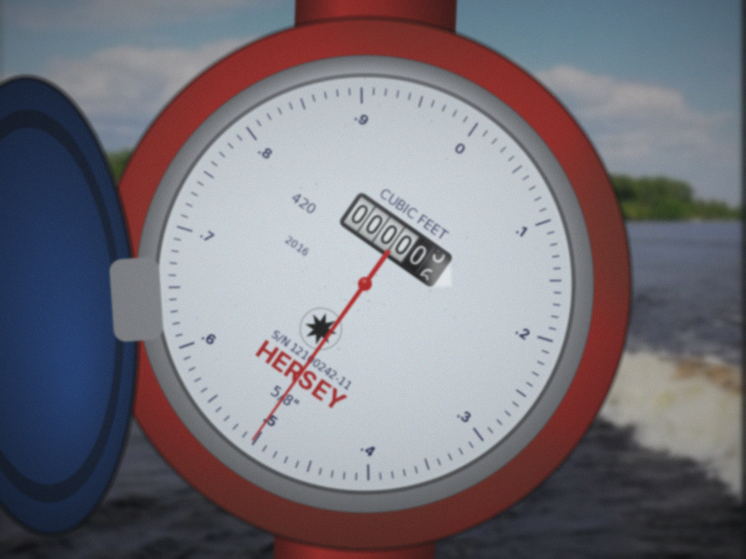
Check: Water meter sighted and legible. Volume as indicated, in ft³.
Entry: 5.50 ft³
